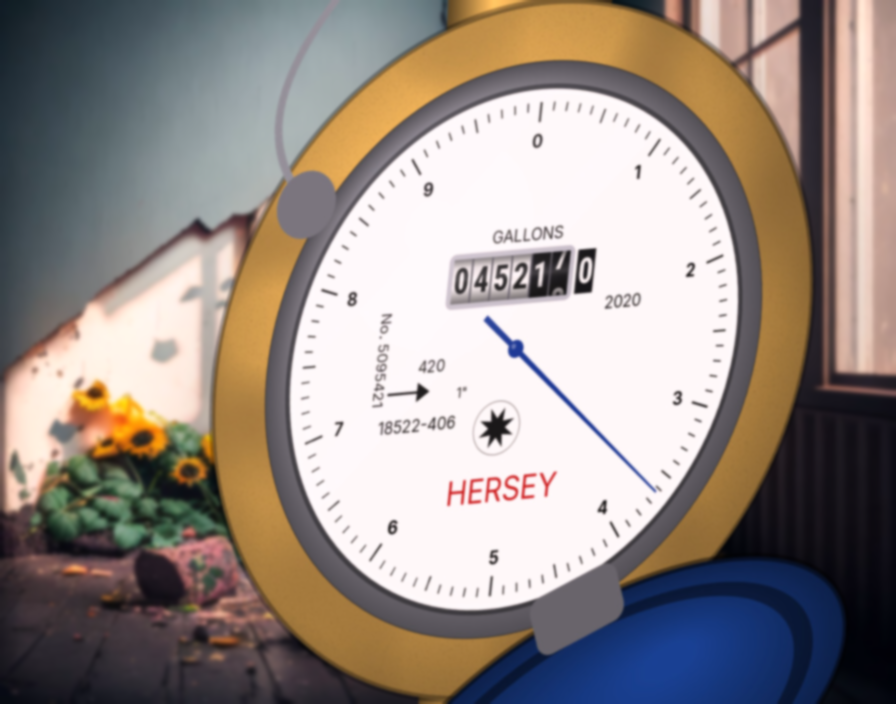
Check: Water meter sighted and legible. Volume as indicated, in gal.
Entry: 452173.6 gal
